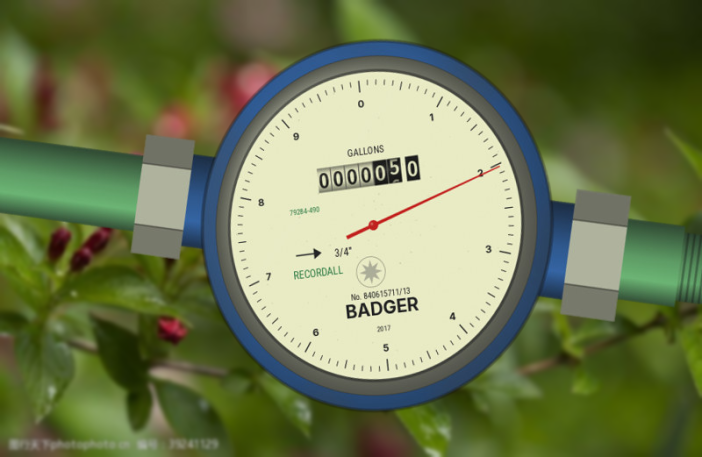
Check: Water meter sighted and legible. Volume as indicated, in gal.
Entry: 52.0 gal
